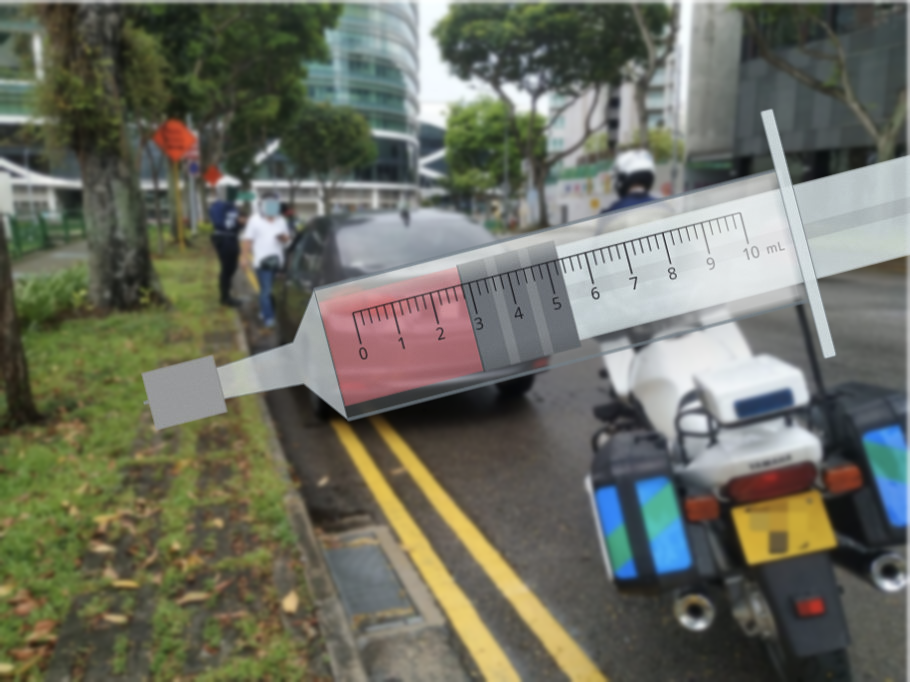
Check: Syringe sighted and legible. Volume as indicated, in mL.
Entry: 2.8 mL
